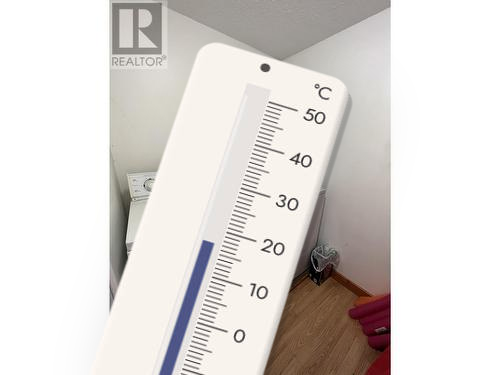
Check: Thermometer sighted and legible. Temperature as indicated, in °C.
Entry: 17 °C
